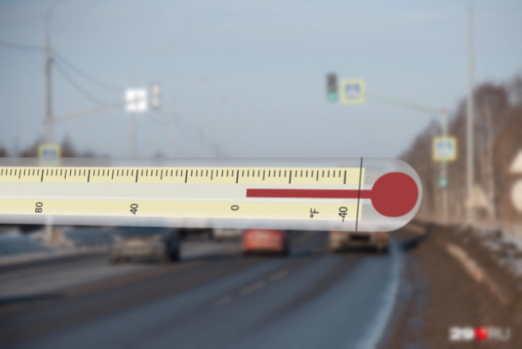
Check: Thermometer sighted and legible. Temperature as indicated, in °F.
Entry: -4 °F
